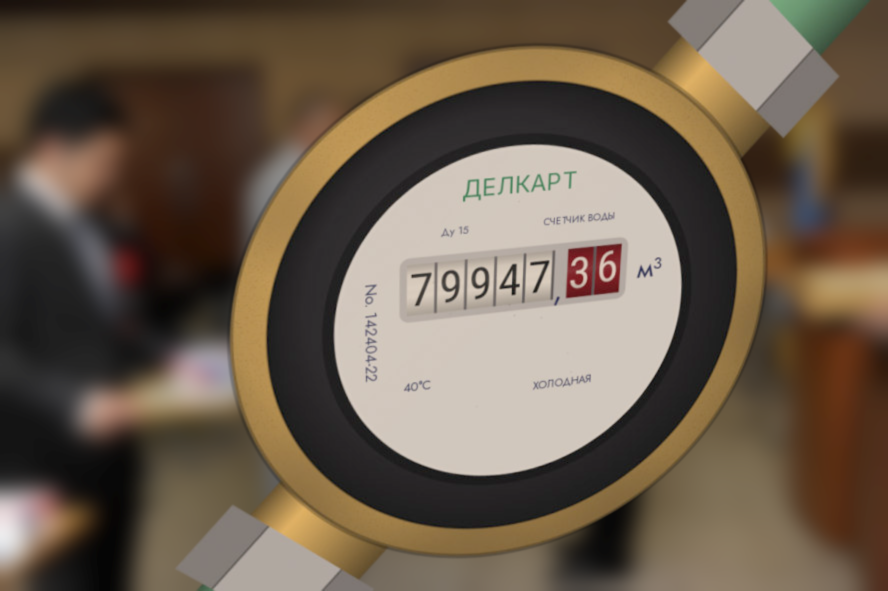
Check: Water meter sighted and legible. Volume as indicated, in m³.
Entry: 79947.36 m³
